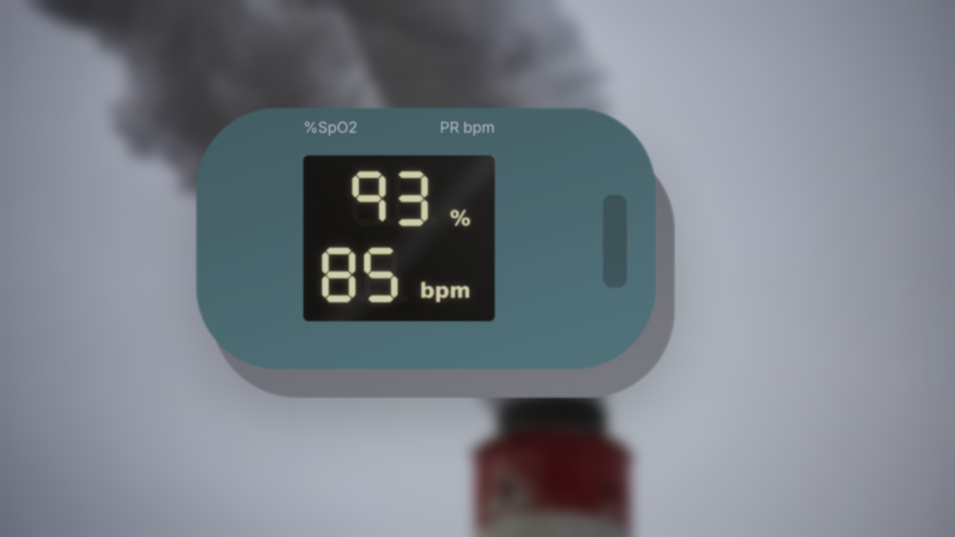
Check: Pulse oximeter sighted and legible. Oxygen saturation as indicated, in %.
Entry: 93 %
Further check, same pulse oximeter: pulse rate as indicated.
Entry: 85 bpm
